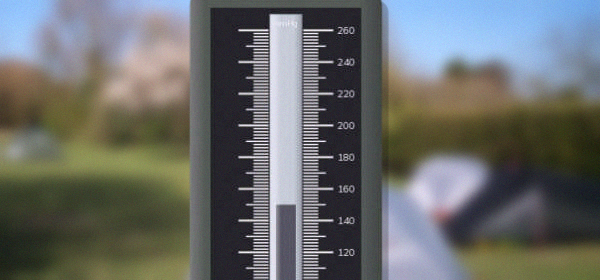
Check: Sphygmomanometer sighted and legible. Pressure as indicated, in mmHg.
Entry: 150 mmHg
